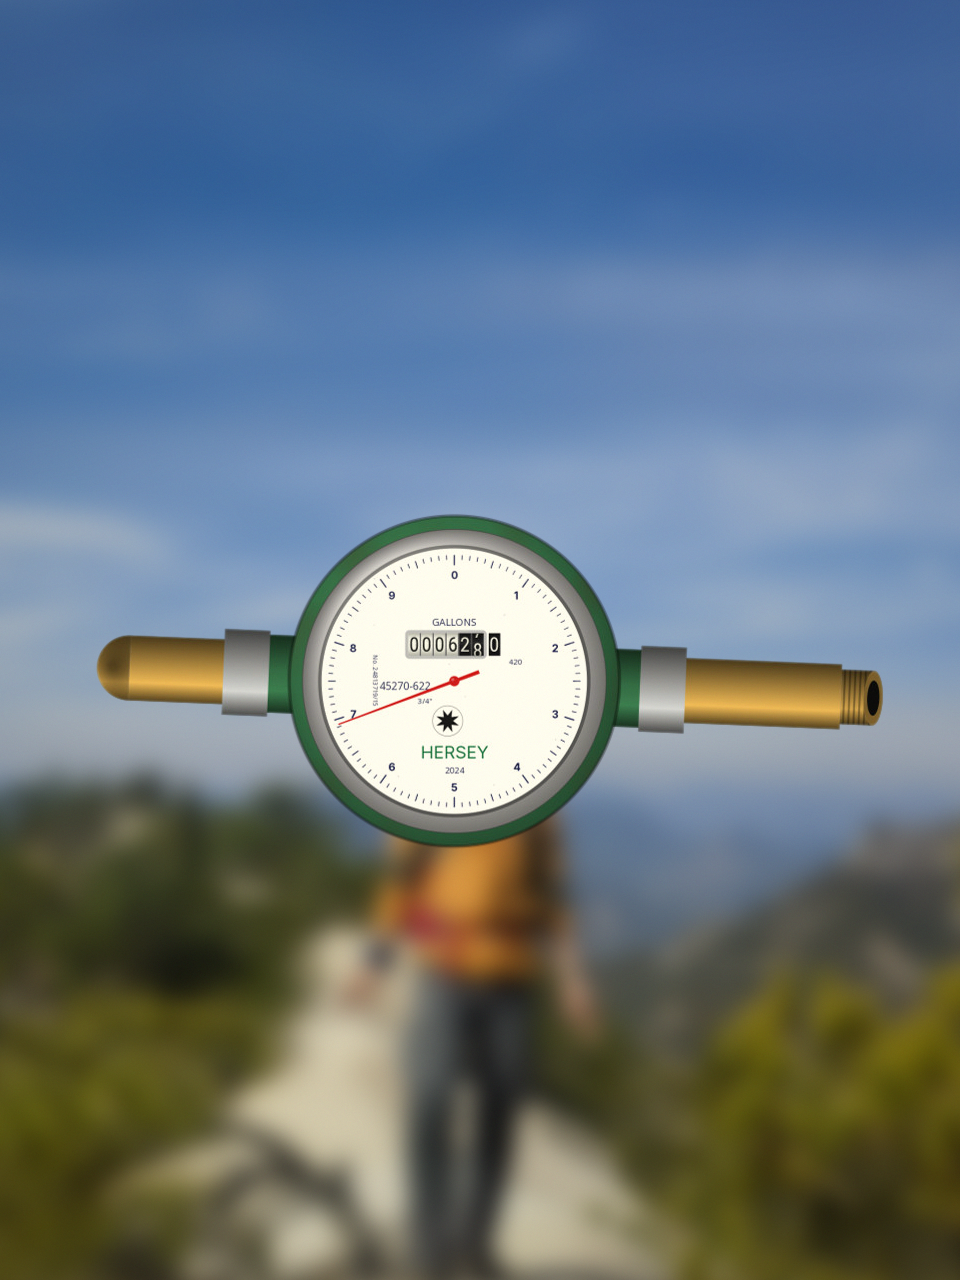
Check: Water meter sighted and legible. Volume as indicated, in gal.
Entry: 6276.9 gal
